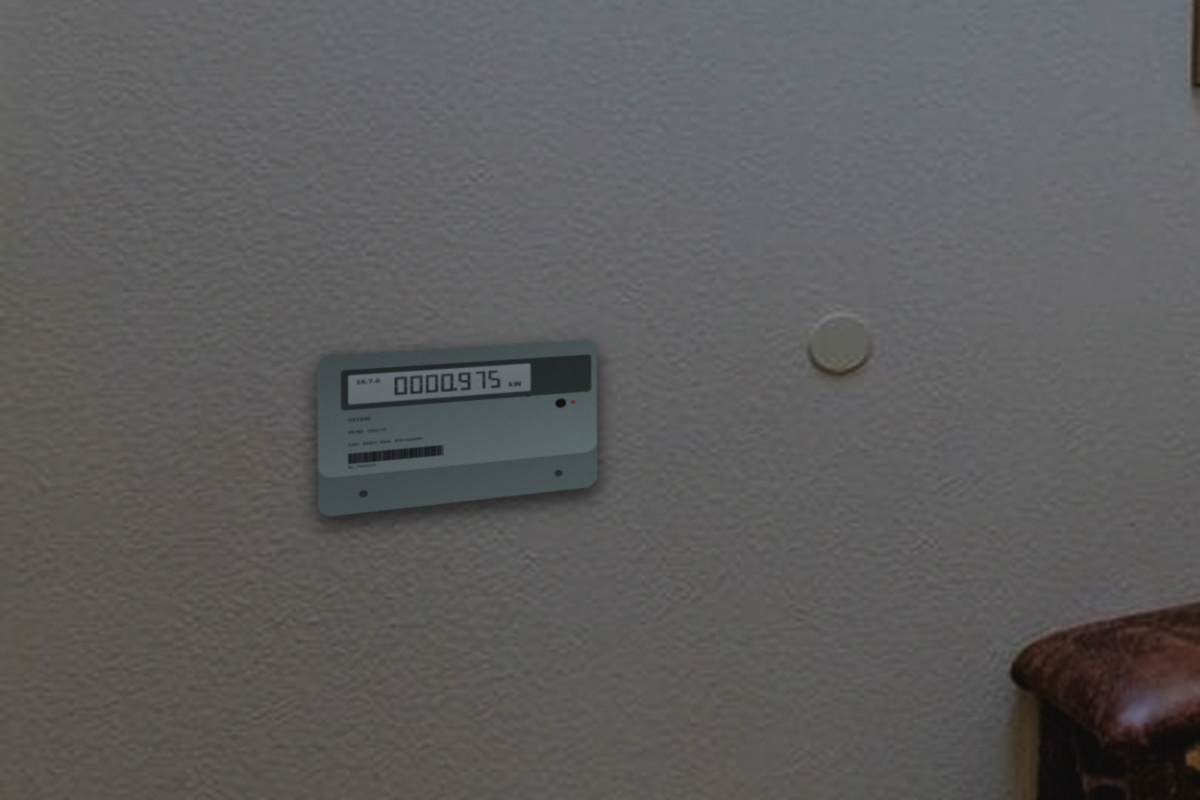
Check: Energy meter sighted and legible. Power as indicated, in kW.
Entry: 0.975 kW
